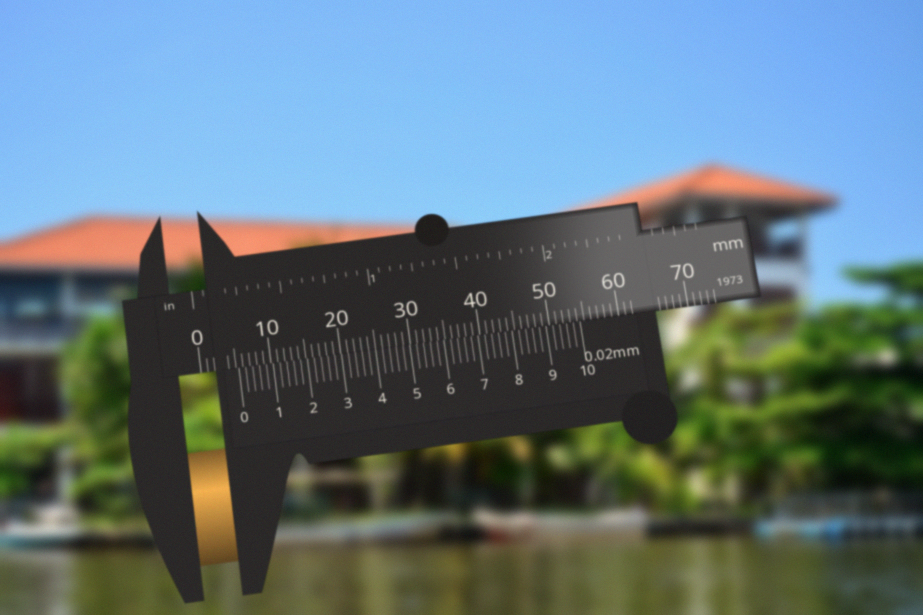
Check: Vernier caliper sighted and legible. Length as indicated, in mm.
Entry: 5.4 mm
